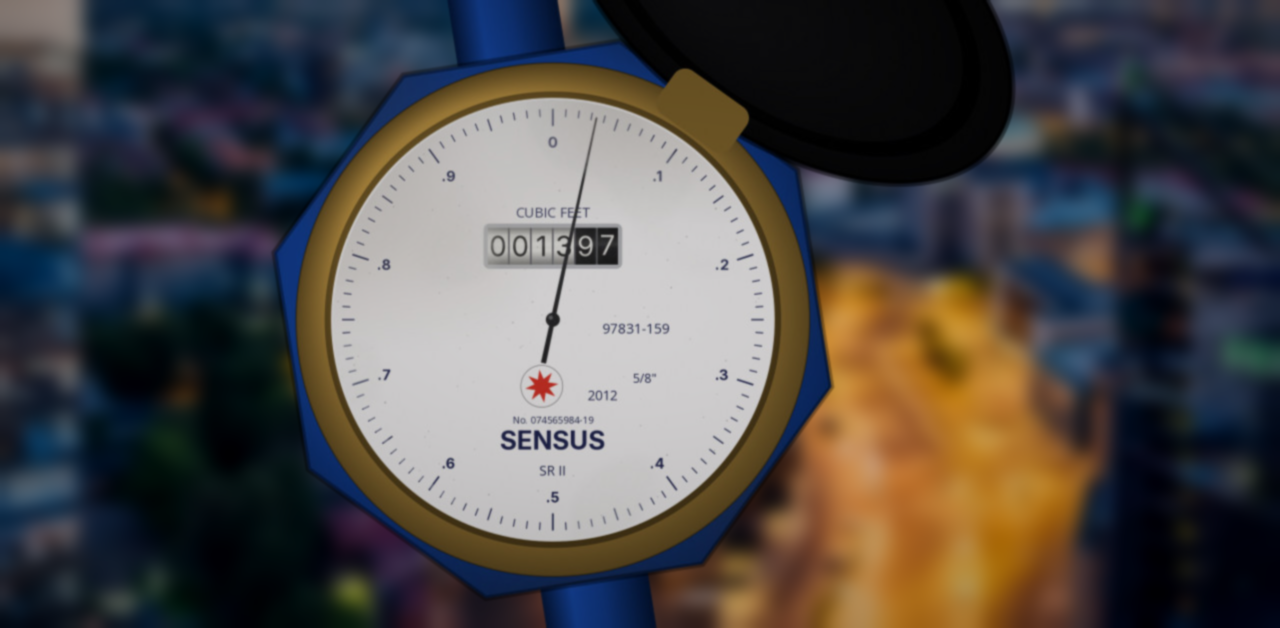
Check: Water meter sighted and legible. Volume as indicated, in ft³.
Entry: 1397.03 ft³
